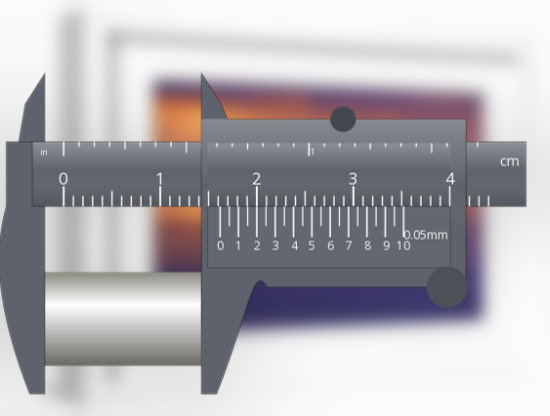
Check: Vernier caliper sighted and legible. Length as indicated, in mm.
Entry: 16.2 mm
